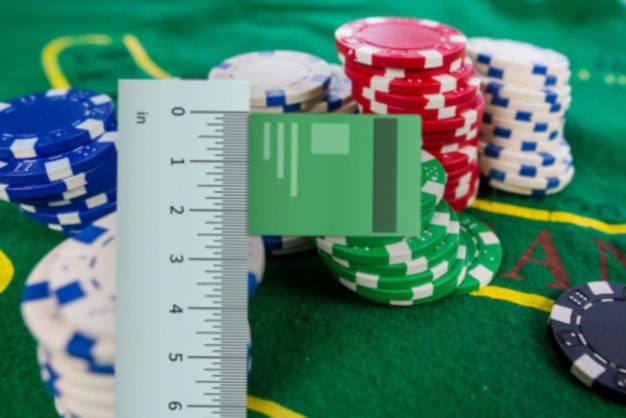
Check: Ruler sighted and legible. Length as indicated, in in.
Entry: 2.5 in
